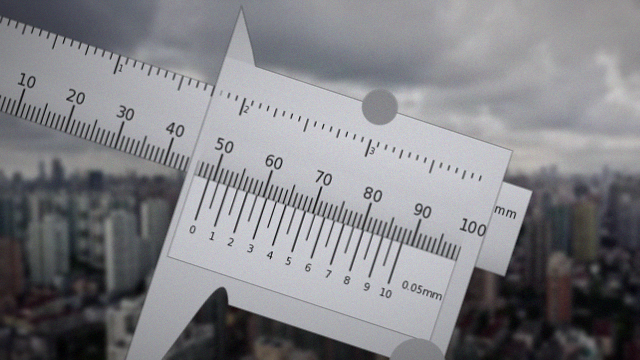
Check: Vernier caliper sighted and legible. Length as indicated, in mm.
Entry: 49.0 mm
